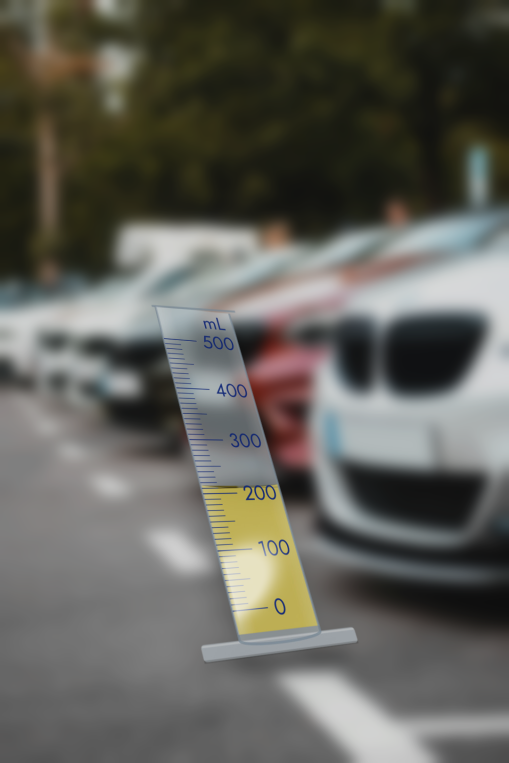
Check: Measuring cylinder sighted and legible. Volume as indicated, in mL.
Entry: 210 mL
